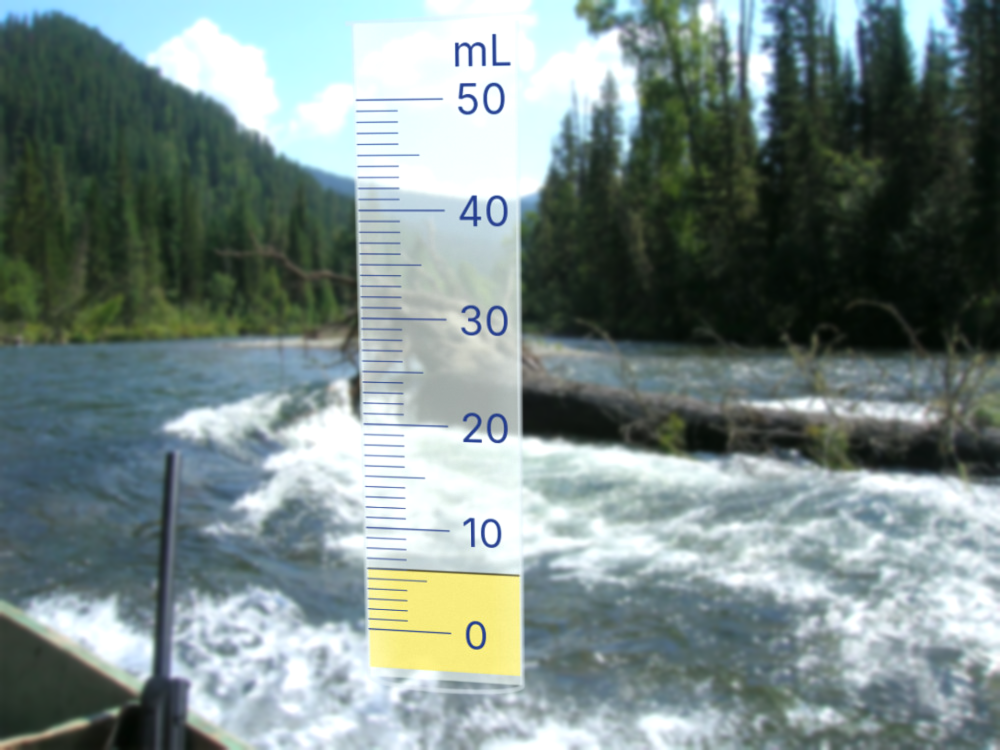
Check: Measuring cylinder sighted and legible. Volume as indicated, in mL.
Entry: 6 mL
